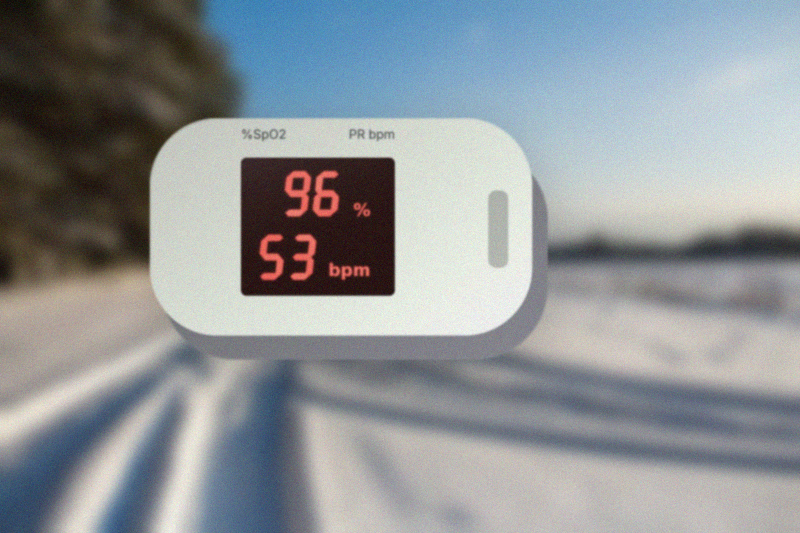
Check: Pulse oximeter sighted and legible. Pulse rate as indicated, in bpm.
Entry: 53 bpm
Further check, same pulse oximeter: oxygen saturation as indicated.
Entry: 96 %
